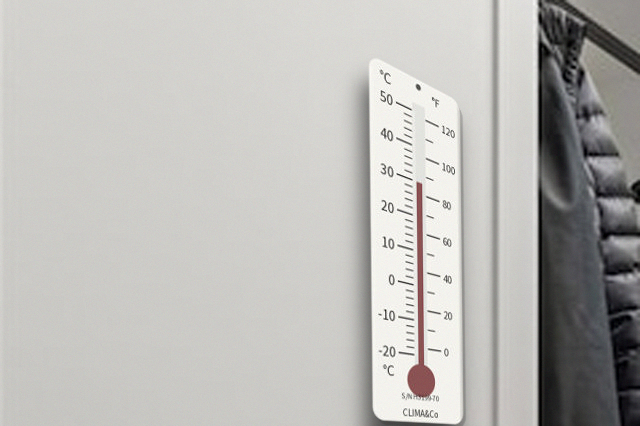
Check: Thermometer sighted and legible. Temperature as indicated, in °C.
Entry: 30 °C
